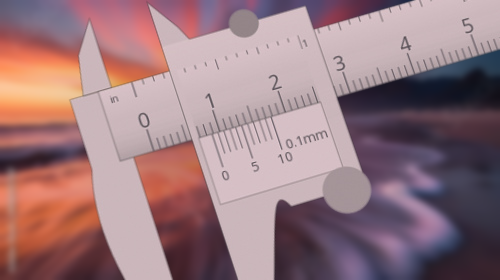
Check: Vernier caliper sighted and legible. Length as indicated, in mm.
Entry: 8.8 mm
